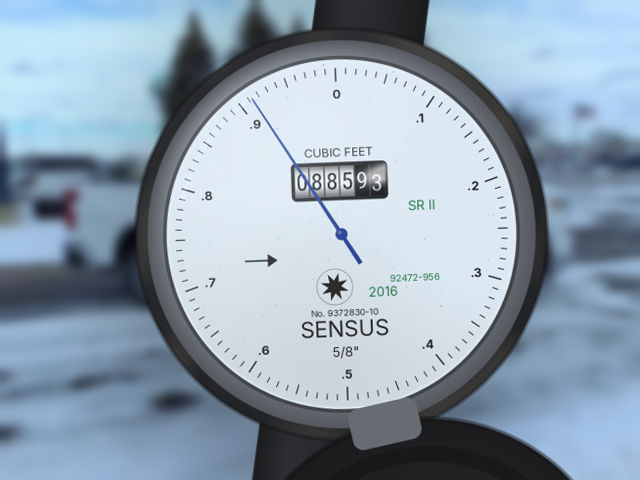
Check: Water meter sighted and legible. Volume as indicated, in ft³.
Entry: 88592.91 ft³
